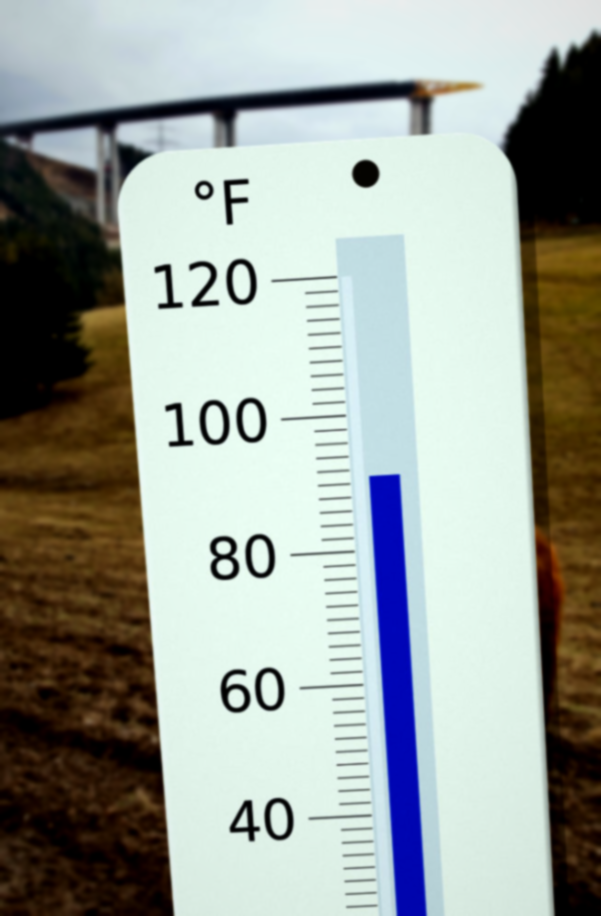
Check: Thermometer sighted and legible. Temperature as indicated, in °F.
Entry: 91 °F
